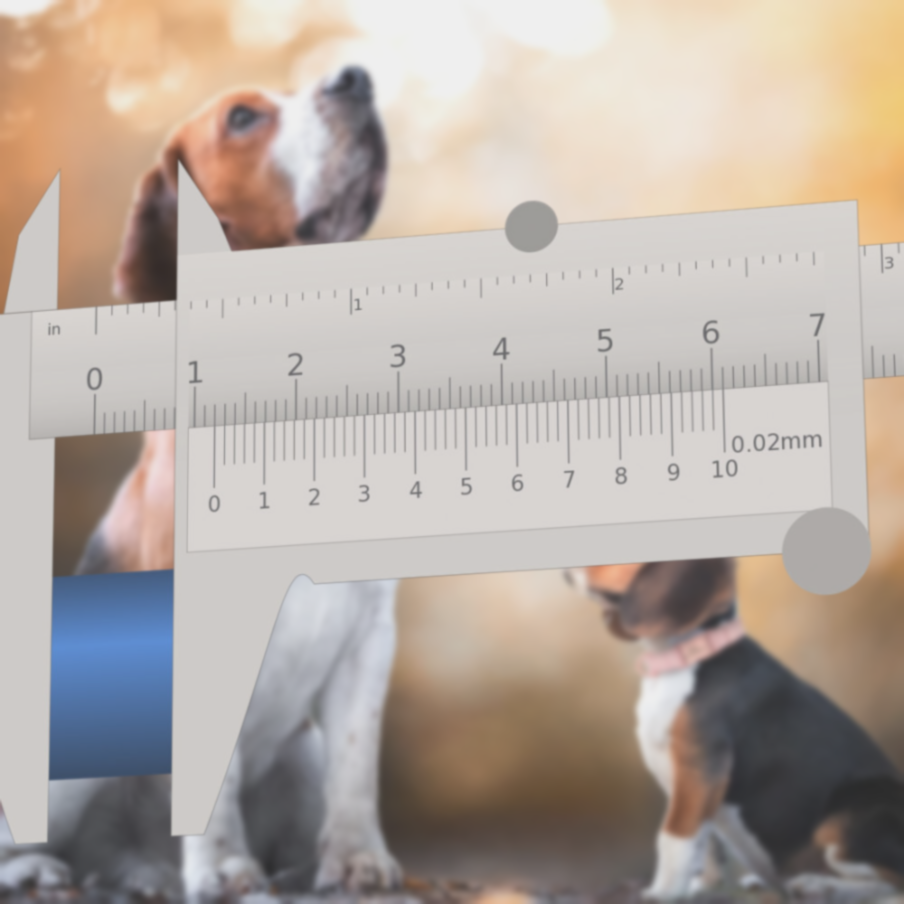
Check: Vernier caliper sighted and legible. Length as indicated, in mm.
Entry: 12.0 mm
